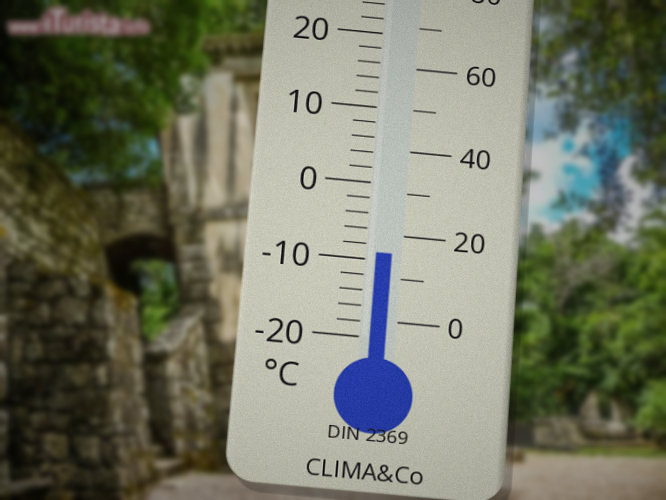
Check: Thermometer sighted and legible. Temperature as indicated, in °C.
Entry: -9 °C
